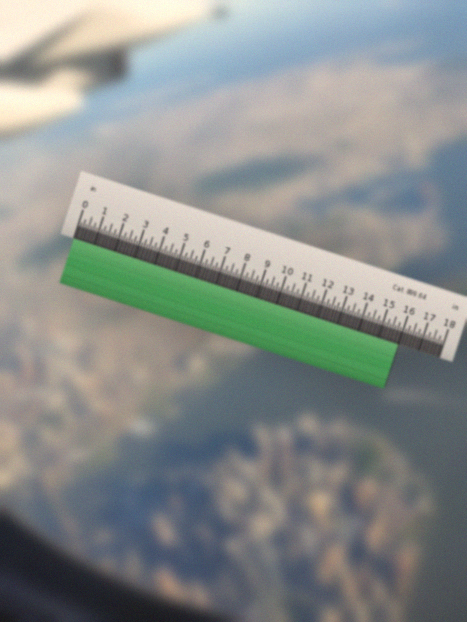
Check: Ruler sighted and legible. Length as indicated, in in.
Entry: 16 in
